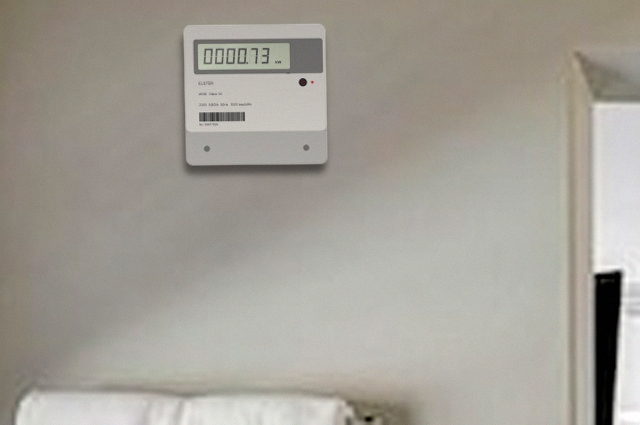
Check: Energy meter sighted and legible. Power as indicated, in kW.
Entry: 0.73 kW
